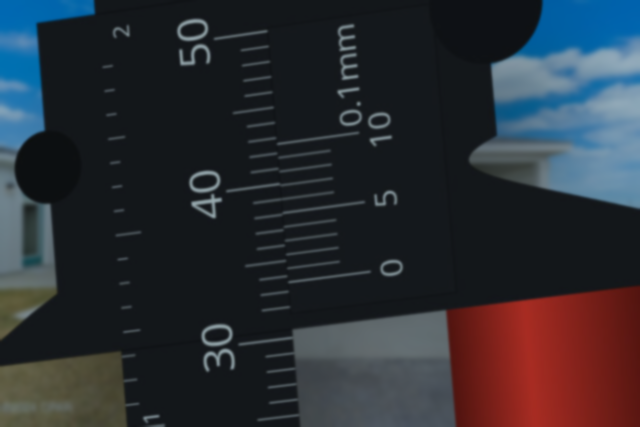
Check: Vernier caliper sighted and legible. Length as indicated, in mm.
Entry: 33.6 mm
